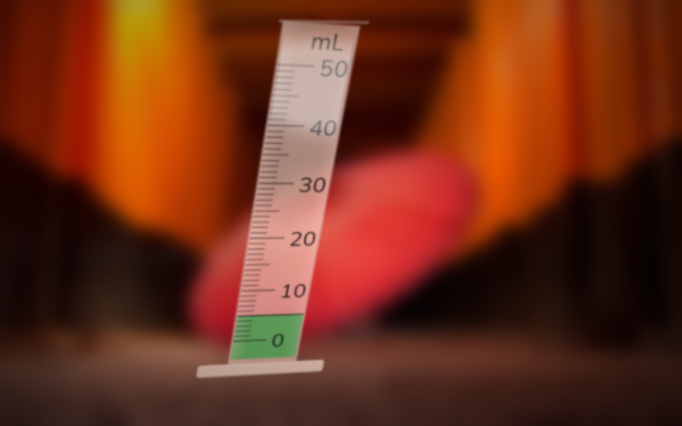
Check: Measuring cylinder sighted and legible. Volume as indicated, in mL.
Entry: 5 mL
